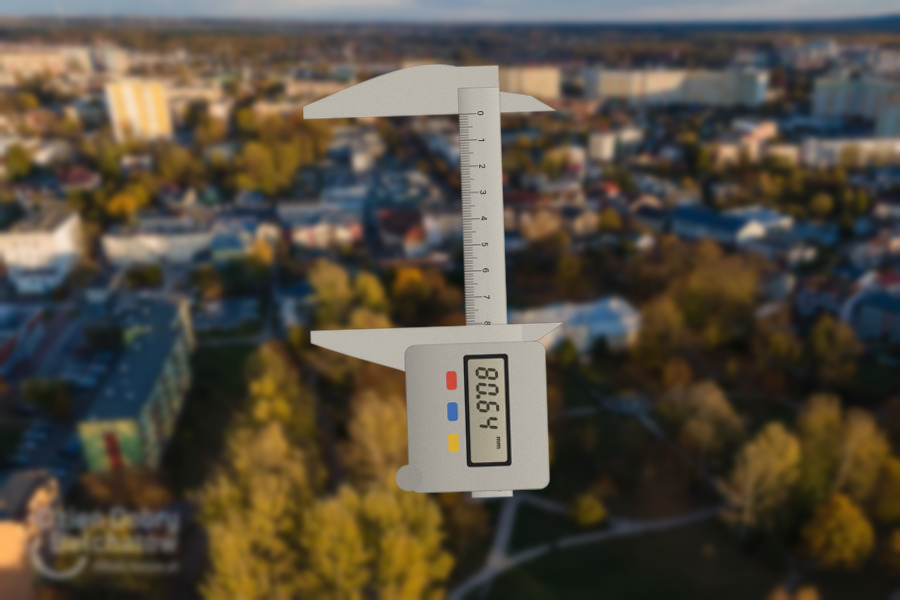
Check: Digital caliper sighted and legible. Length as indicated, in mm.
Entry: 80.64 mm
